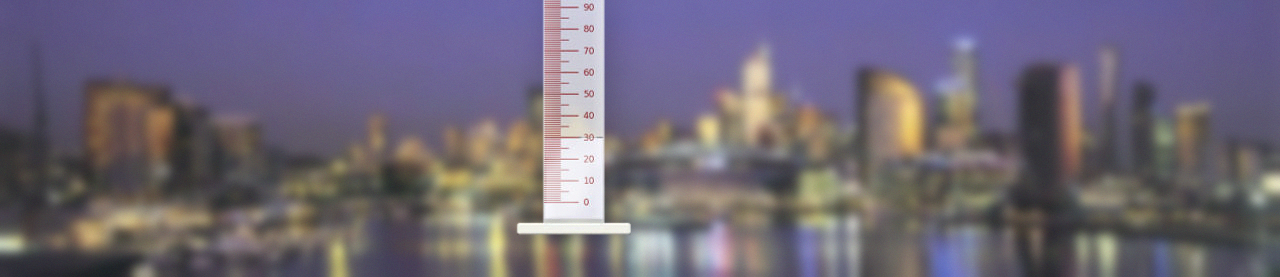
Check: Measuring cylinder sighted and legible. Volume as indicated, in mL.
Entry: 30 mL
